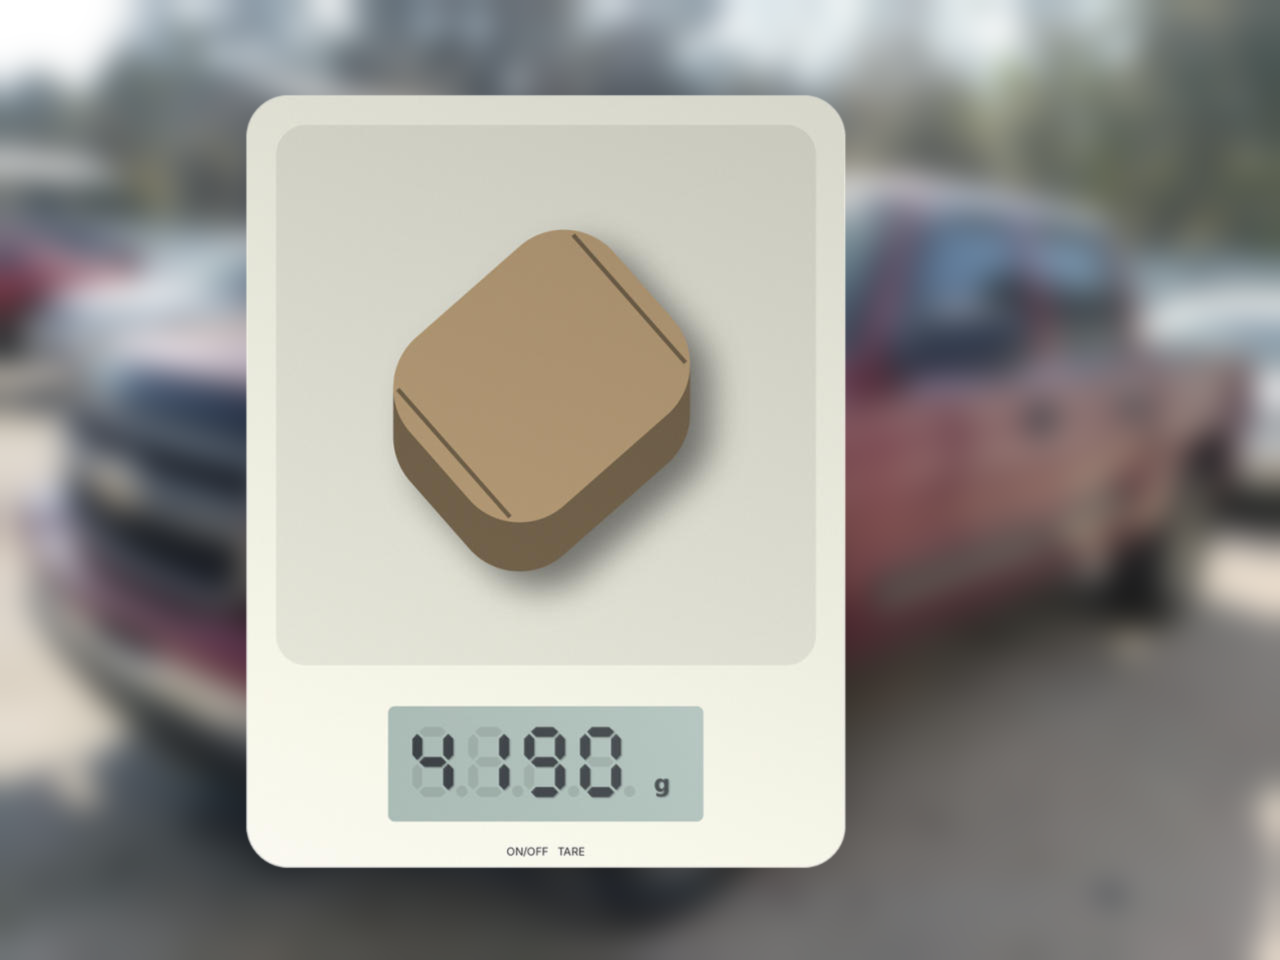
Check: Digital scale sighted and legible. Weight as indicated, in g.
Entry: 4190 g
